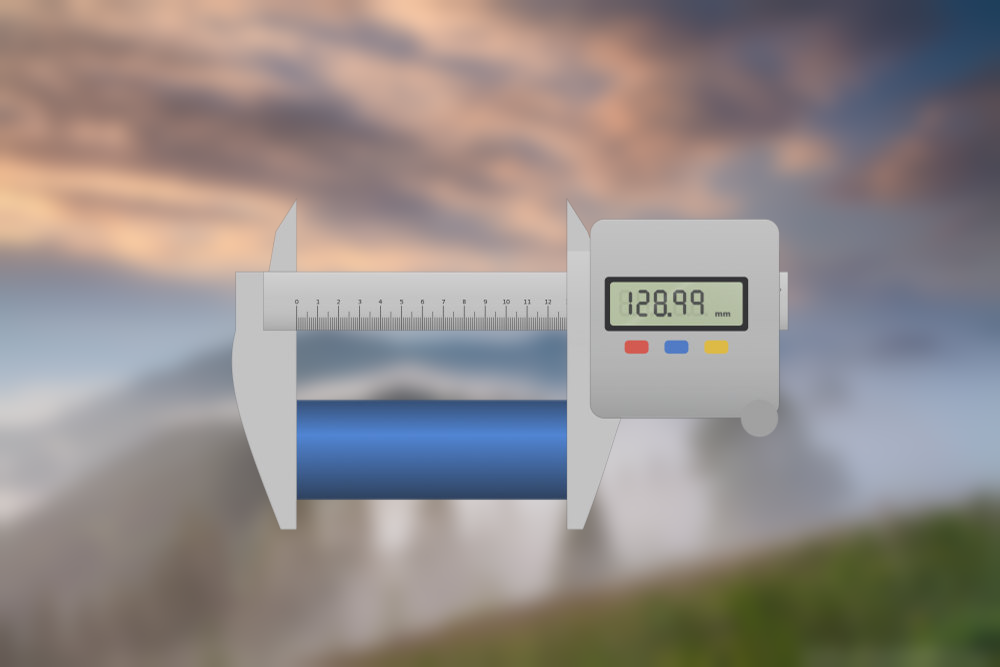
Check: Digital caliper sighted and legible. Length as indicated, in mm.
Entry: 128.99 mm
